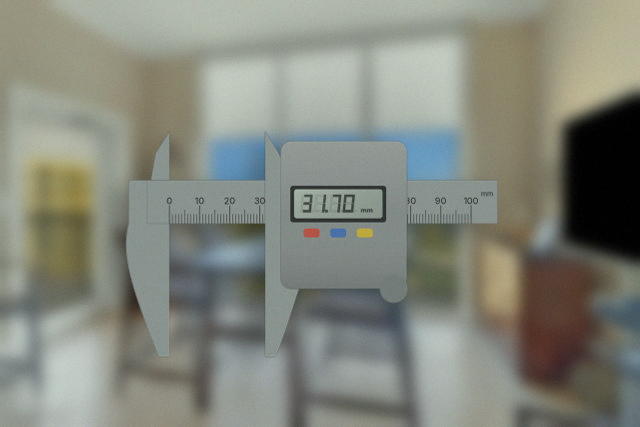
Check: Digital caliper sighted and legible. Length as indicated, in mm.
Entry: 31.70 mm
